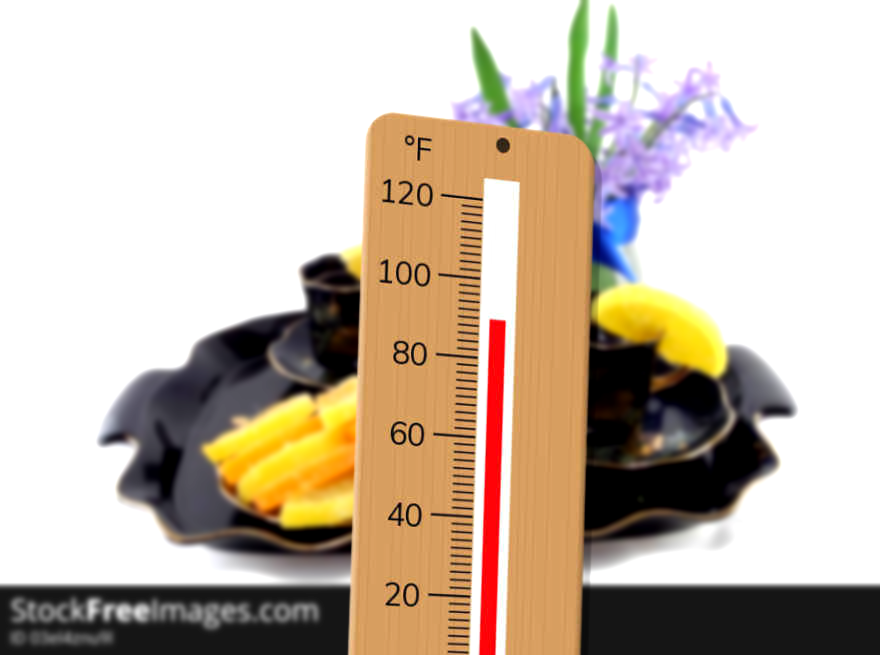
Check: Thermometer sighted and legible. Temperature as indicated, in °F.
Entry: 90 °F
